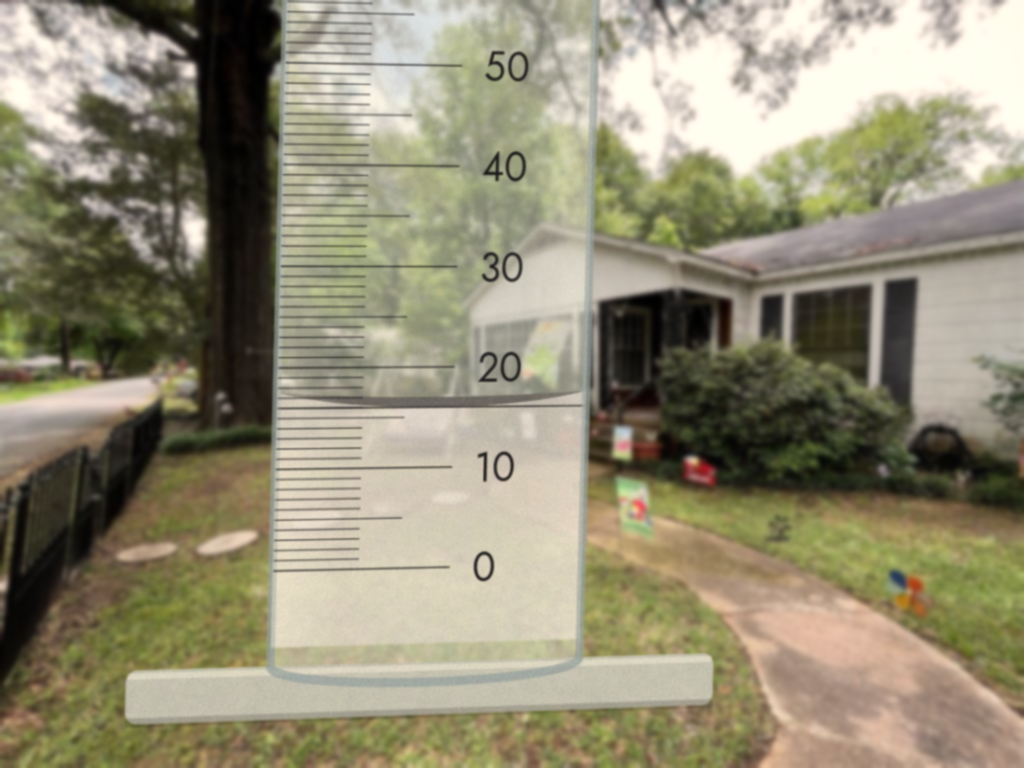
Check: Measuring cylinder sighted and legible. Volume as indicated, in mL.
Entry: 16 mL
